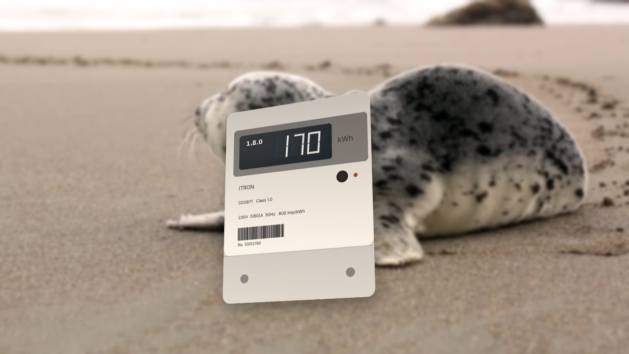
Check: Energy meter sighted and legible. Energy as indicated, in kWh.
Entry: 170 kWh
